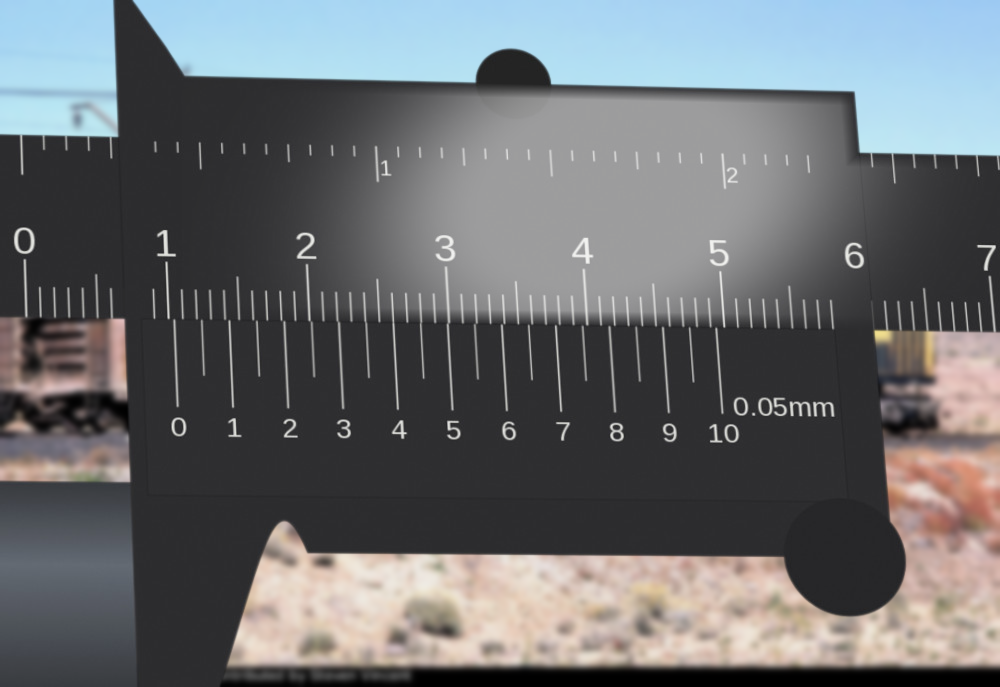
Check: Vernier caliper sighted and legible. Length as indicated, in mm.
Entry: 10.4 mm
